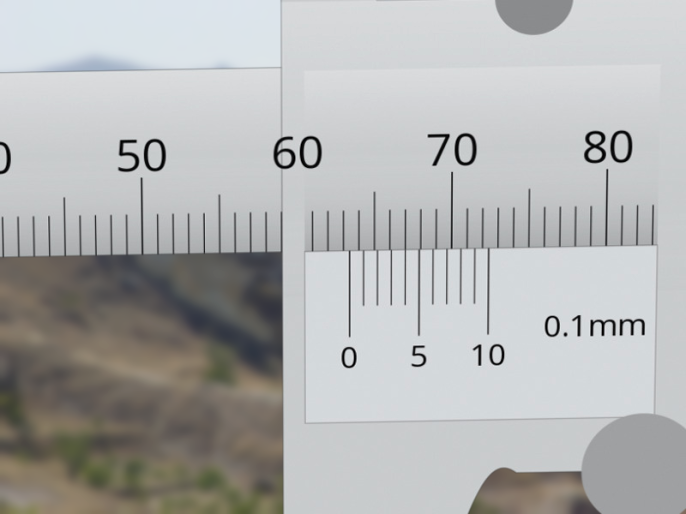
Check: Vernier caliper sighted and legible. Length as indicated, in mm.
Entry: 63.4 mm
